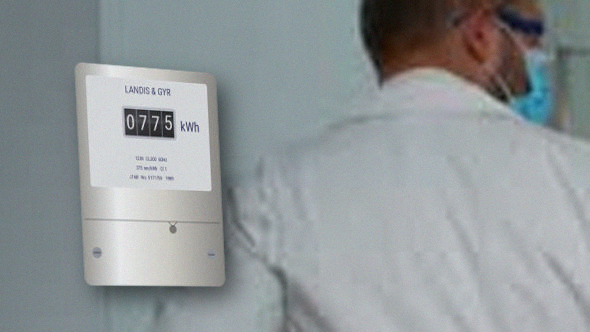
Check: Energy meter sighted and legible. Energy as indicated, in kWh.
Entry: 775 kWh
